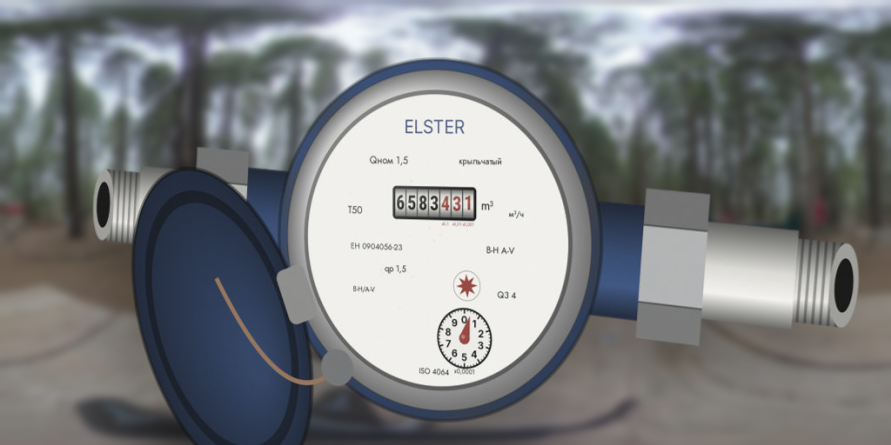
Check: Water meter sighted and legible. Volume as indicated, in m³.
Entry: 6583.4310 m³
